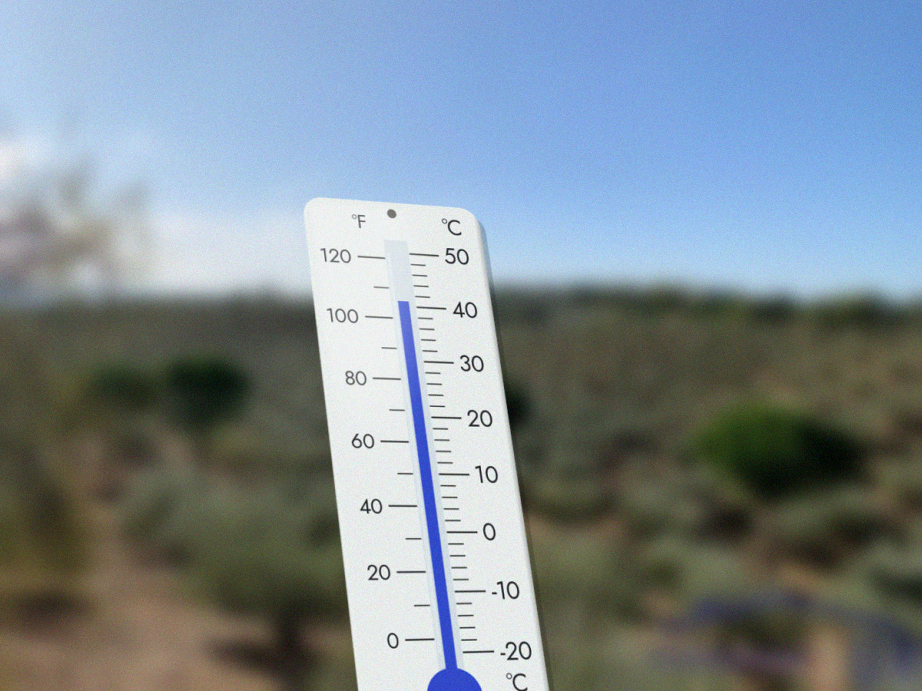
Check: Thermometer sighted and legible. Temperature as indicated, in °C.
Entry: 41 °C
